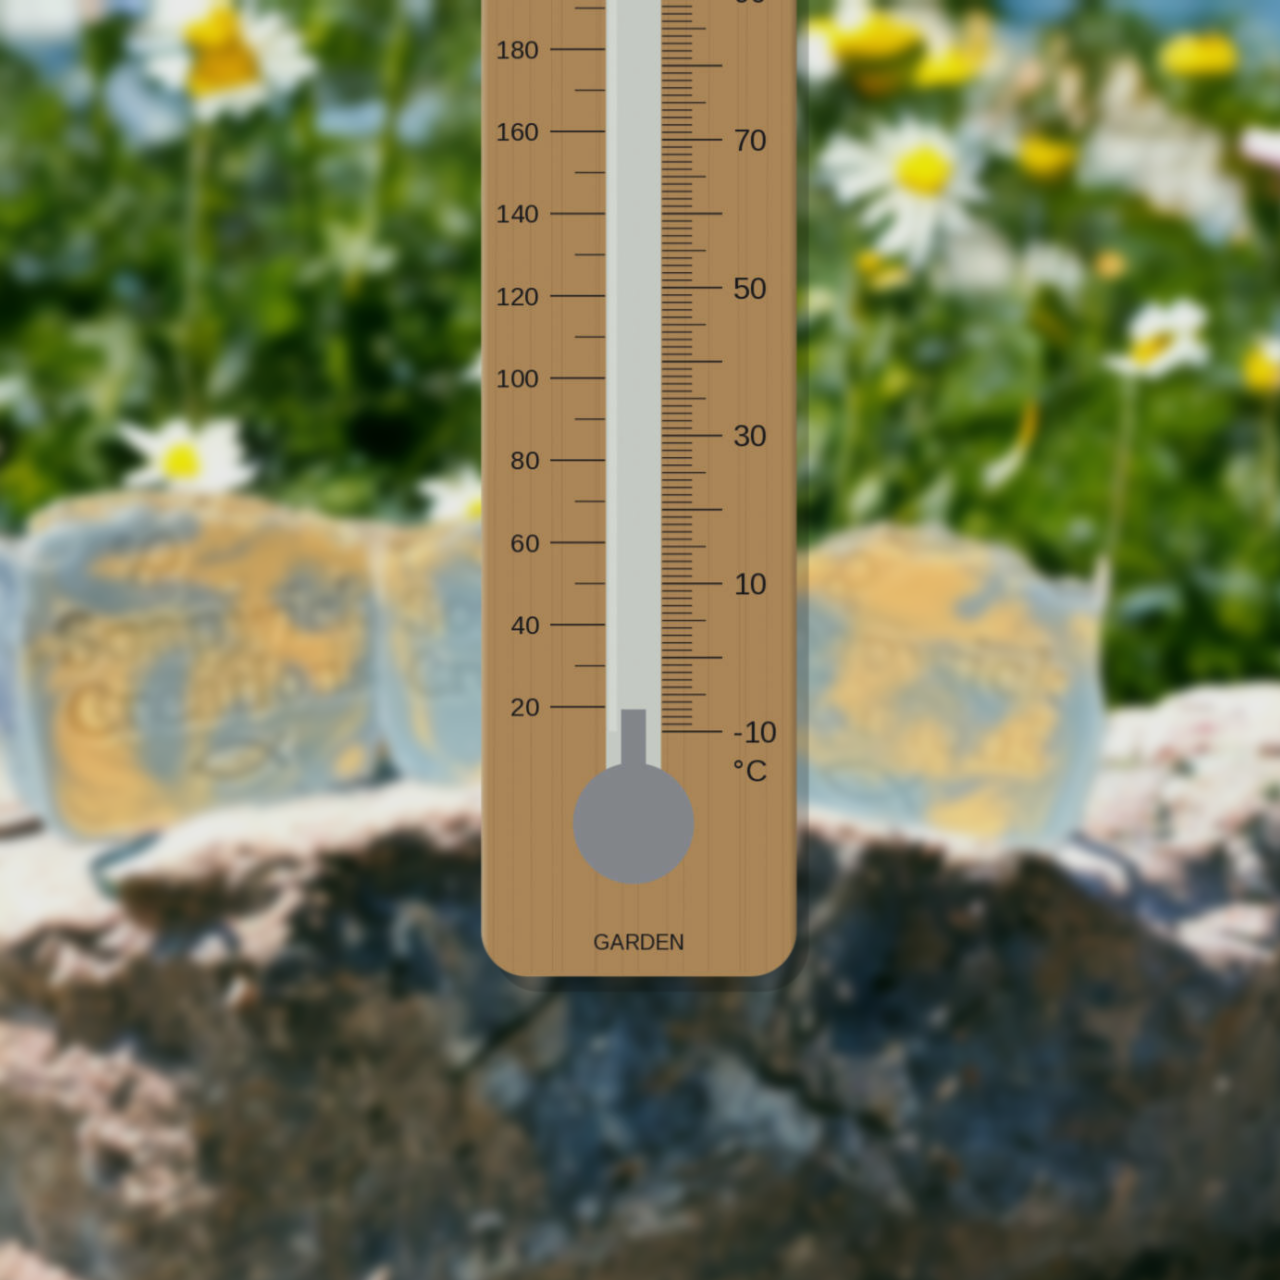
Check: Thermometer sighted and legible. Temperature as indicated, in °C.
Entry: -7 °C
